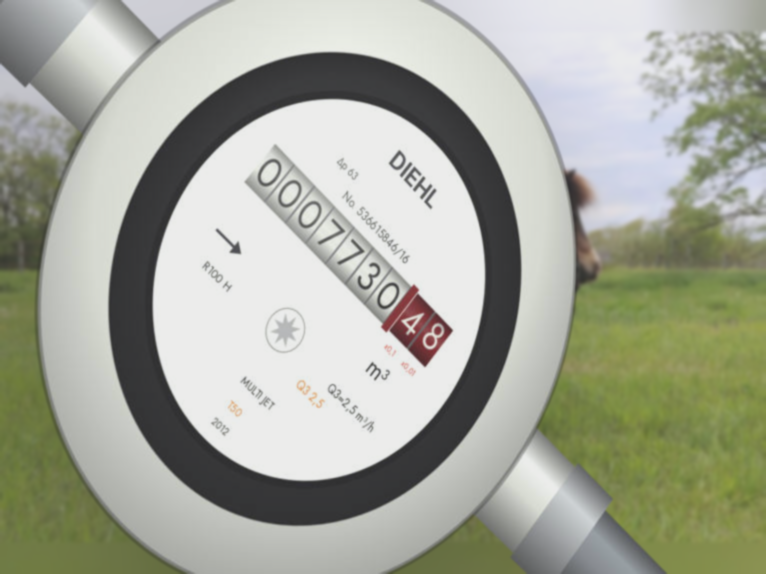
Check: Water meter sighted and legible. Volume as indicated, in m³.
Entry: 7730.48 m³
